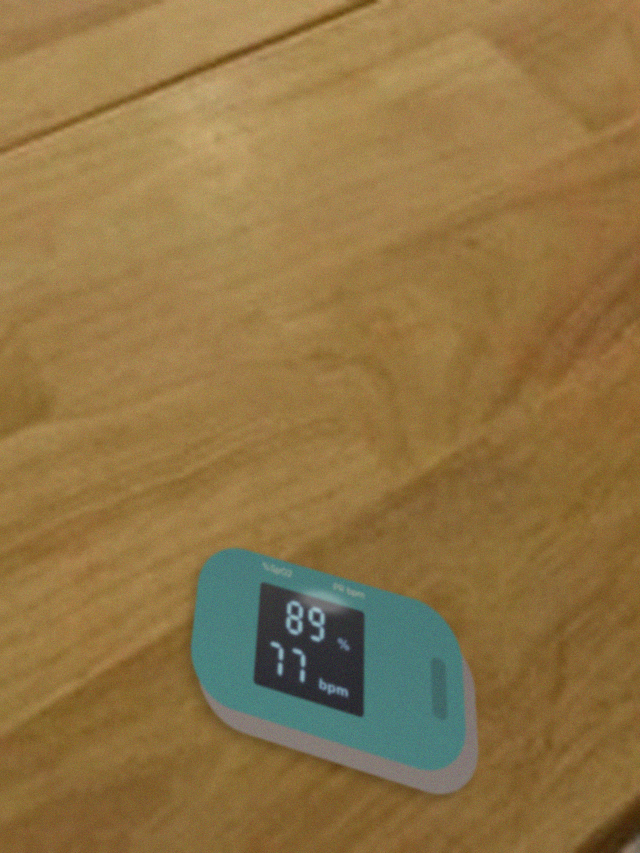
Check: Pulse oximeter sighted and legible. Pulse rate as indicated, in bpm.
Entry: 77 bpm
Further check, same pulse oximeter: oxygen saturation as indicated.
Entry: 89 %
